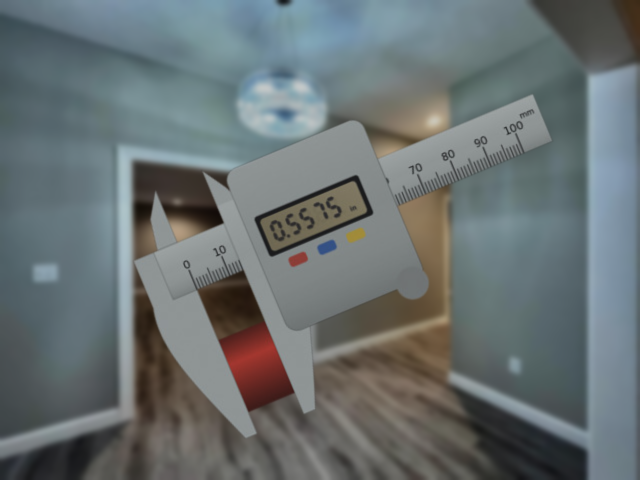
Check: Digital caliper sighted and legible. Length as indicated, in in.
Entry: 0.5575 in
